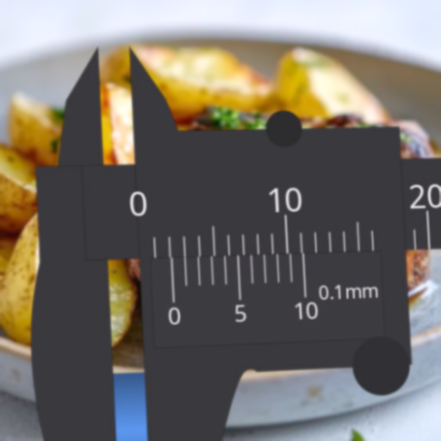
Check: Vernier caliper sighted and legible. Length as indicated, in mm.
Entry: 2.1 mm
